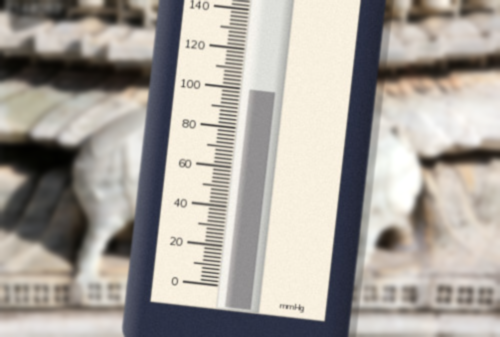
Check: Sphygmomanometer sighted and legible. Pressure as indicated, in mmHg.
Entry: 100 mmHg
